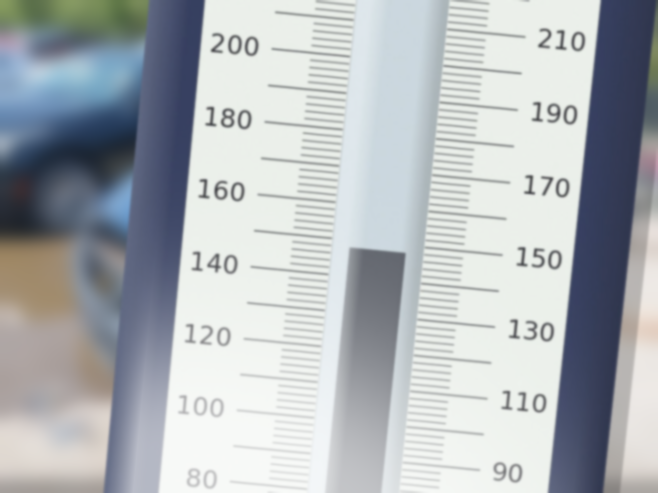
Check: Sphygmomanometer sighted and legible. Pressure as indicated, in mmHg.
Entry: 148 mmHg
